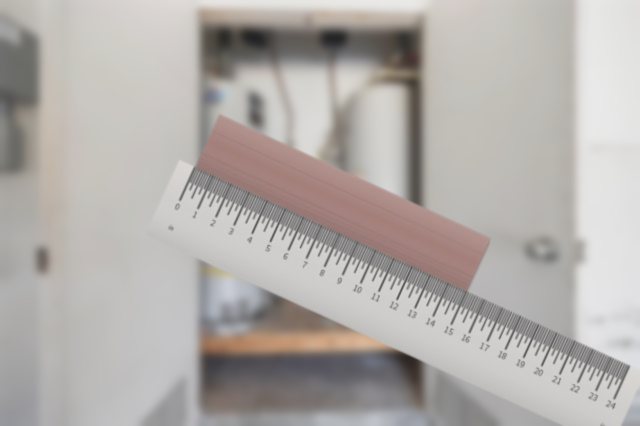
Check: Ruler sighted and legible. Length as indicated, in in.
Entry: 15 in
